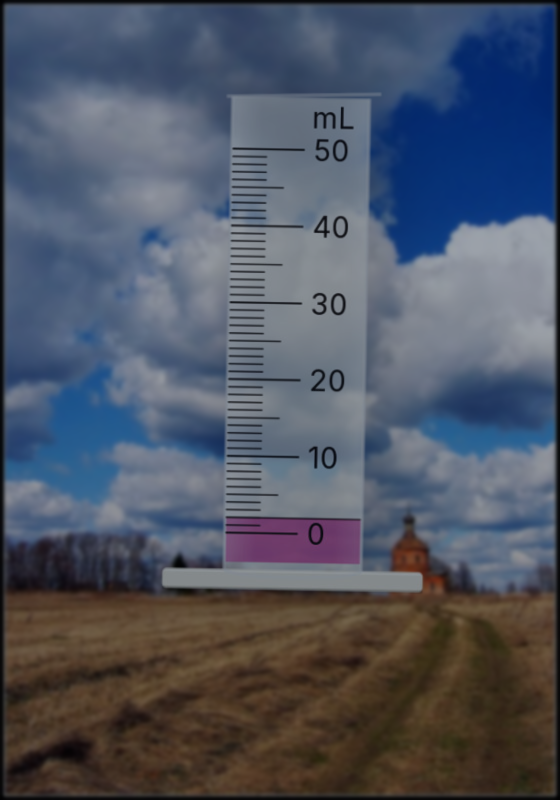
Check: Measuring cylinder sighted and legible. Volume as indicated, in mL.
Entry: 2 mL
